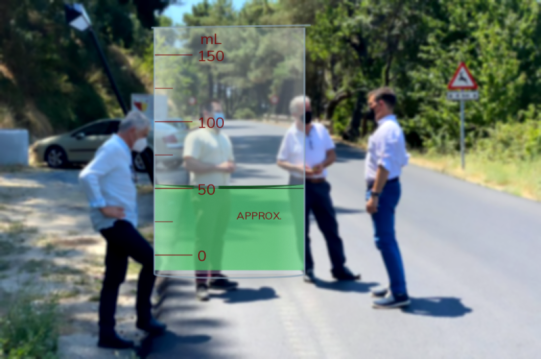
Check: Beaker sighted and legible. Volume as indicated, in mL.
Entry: 50 mL
